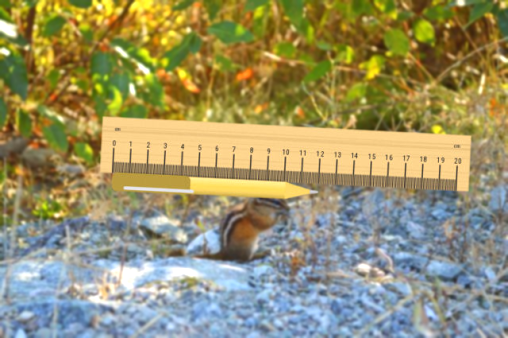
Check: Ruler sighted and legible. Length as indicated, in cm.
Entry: 12 cm
